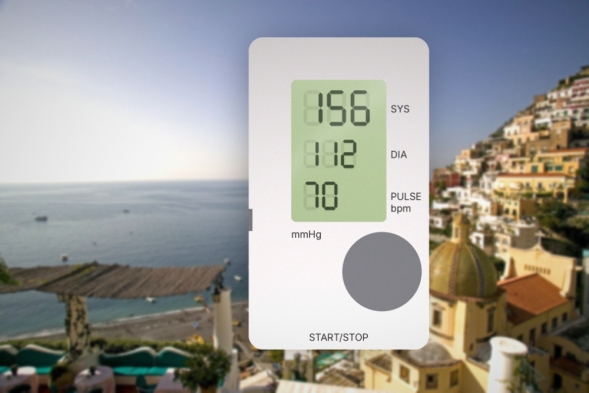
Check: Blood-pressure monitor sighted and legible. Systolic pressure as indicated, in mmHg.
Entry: 156 mmHg
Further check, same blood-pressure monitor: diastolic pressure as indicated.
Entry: 112 mmHg
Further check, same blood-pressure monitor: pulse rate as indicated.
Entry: 70 bpm
